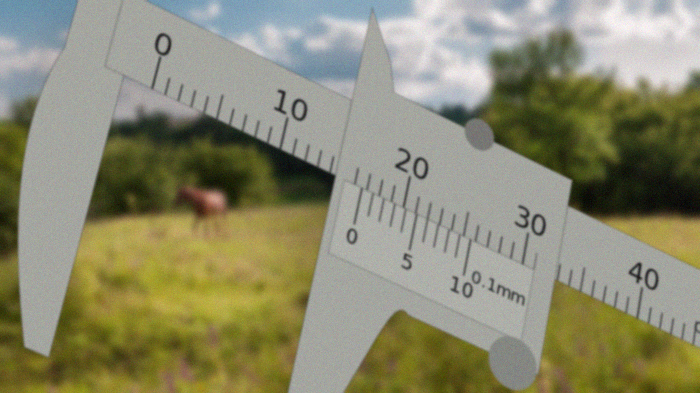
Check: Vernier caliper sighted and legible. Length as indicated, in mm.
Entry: 16.6 mm
